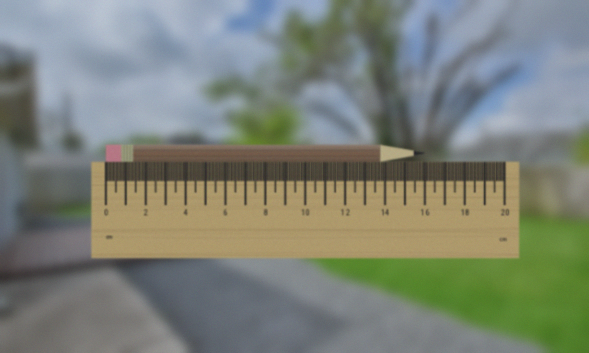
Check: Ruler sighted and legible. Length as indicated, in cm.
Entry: 16 cm
